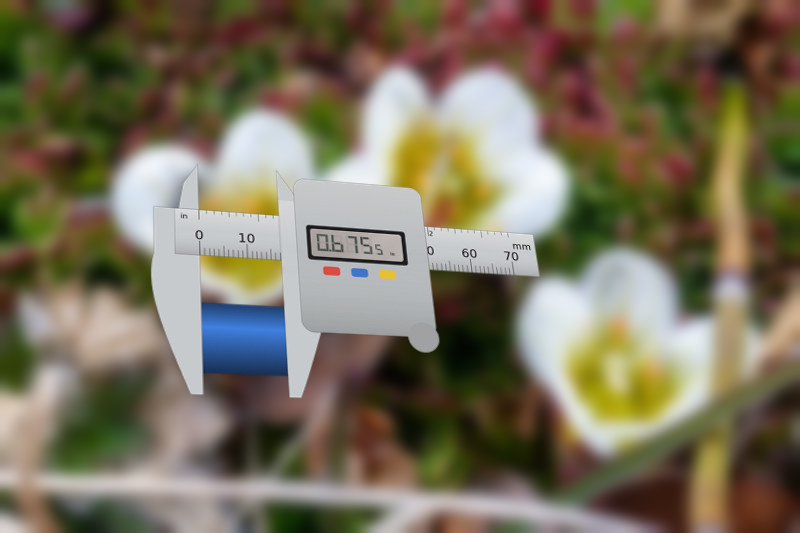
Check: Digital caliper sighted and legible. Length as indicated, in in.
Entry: 0.6755 in
